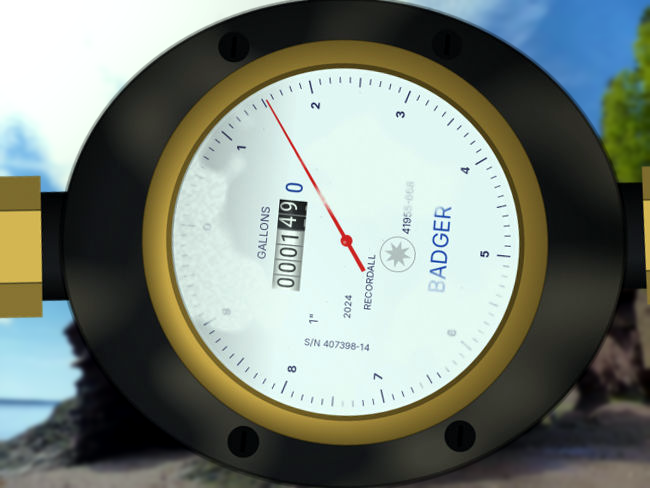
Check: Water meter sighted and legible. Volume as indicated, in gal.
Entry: 1491.5 gal
